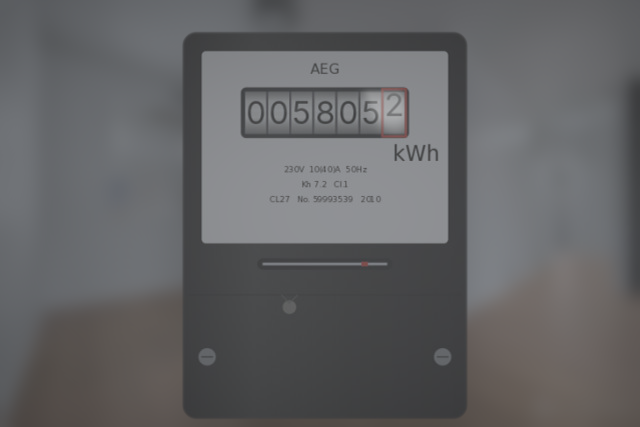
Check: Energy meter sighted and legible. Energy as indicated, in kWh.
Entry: 5805.2 kWh
